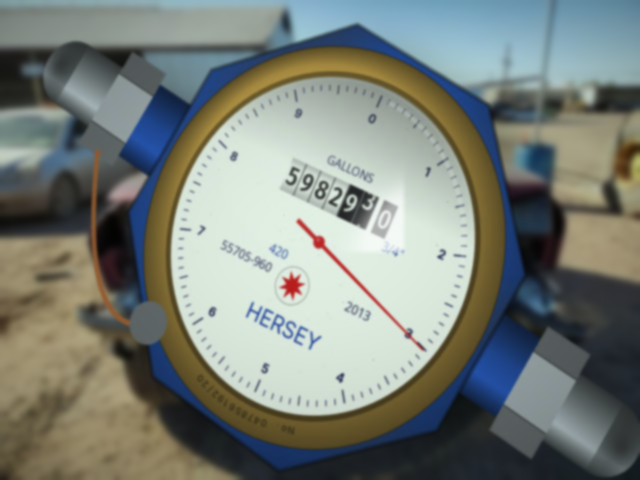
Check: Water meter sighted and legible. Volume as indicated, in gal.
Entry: 5982933.0 gal
